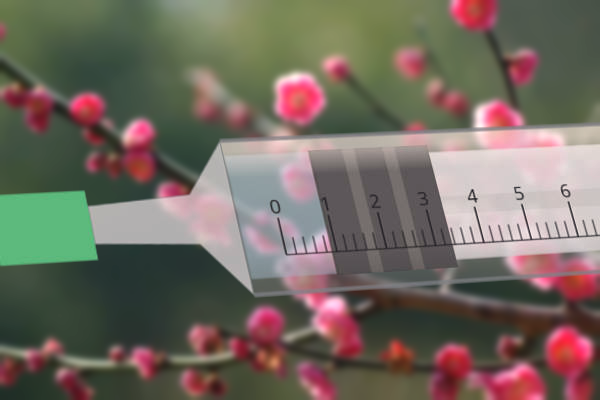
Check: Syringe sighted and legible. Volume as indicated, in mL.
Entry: 0.9 mL
